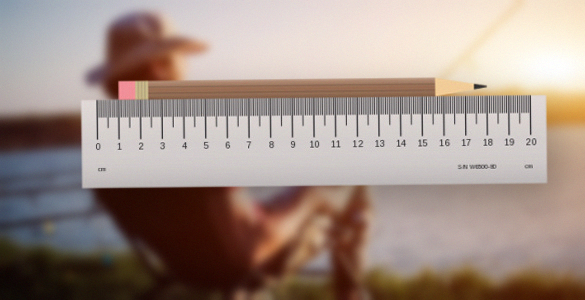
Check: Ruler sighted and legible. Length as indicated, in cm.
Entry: 17 cm
